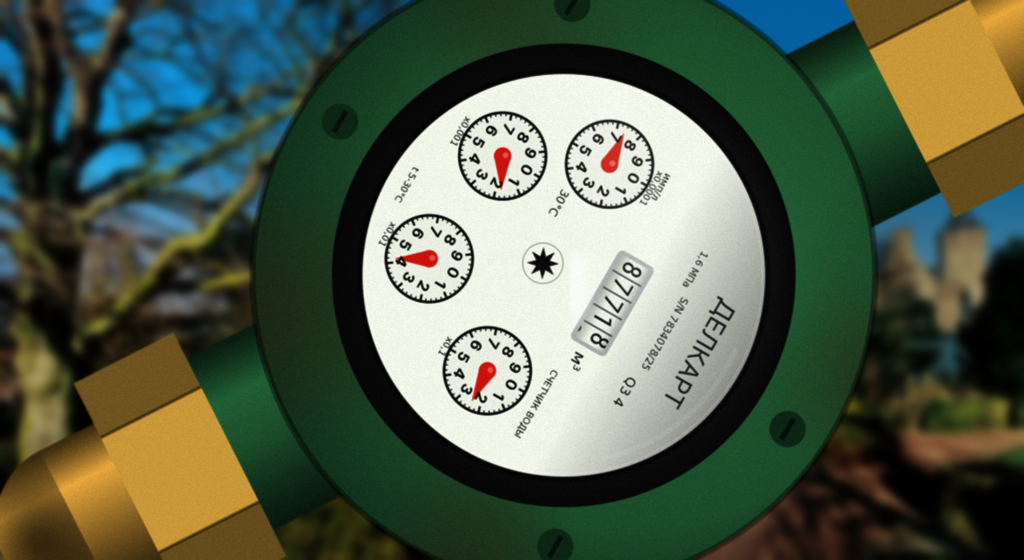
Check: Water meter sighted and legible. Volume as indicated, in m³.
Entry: 87718.2417 m³
